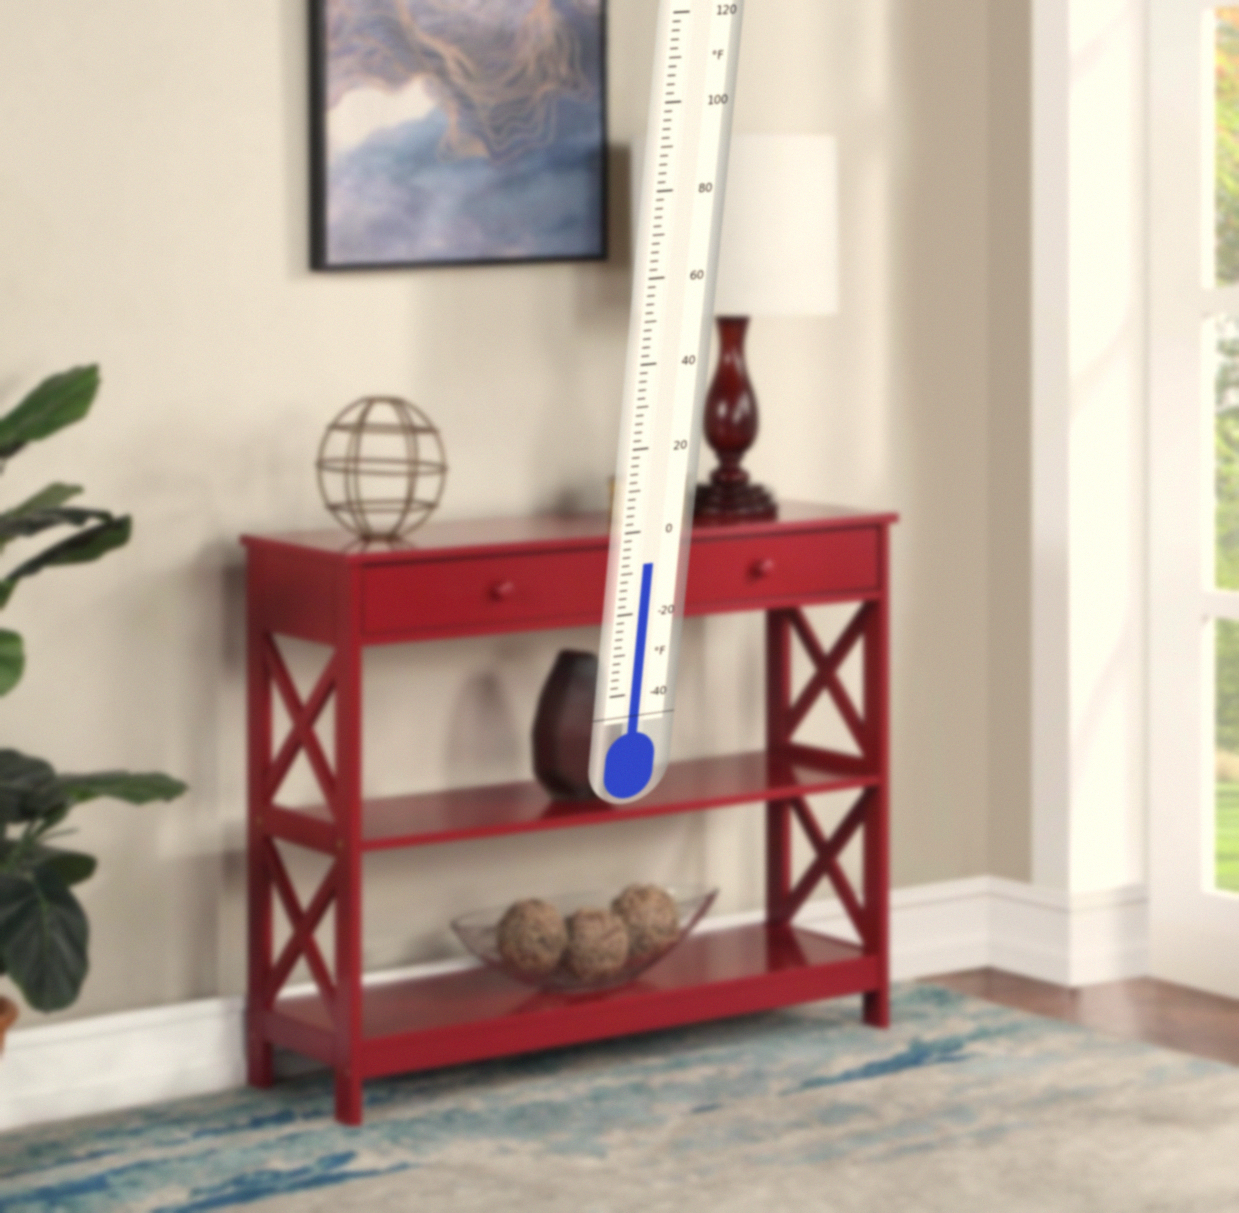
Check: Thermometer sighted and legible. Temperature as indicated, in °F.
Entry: -8 °F
